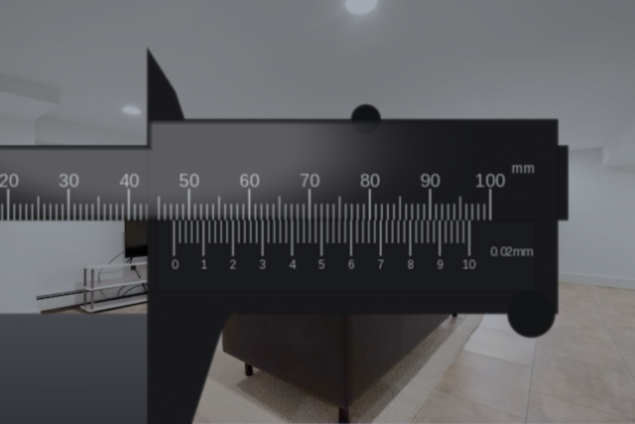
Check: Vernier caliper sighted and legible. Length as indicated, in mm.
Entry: 47.5 mm
